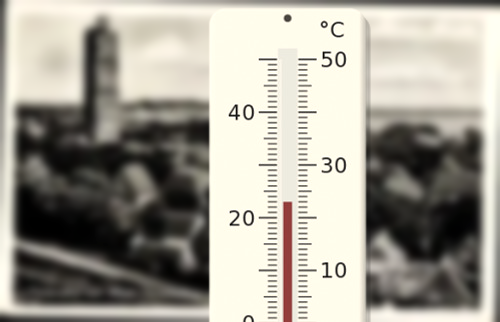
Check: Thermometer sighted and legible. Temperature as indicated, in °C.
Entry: 23 °C
